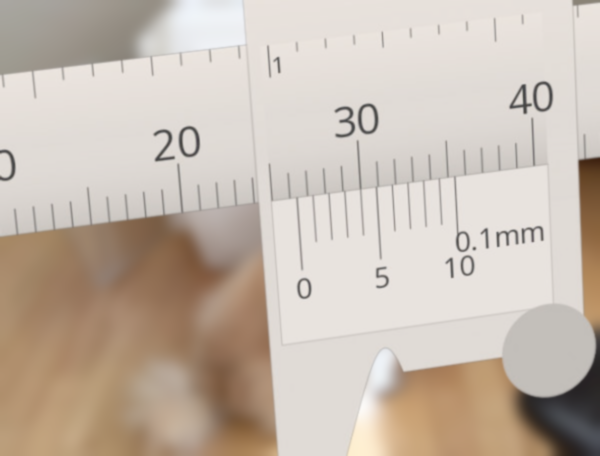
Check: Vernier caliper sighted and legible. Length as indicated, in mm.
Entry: 26.4 mm
